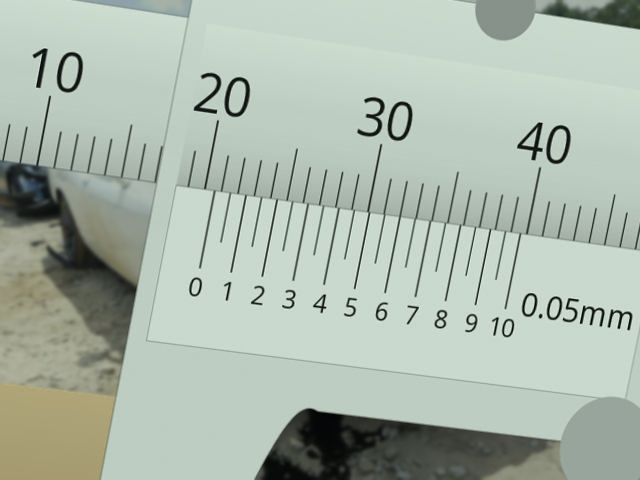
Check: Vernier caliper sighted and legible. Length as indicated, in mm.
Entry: 20.6 mm
